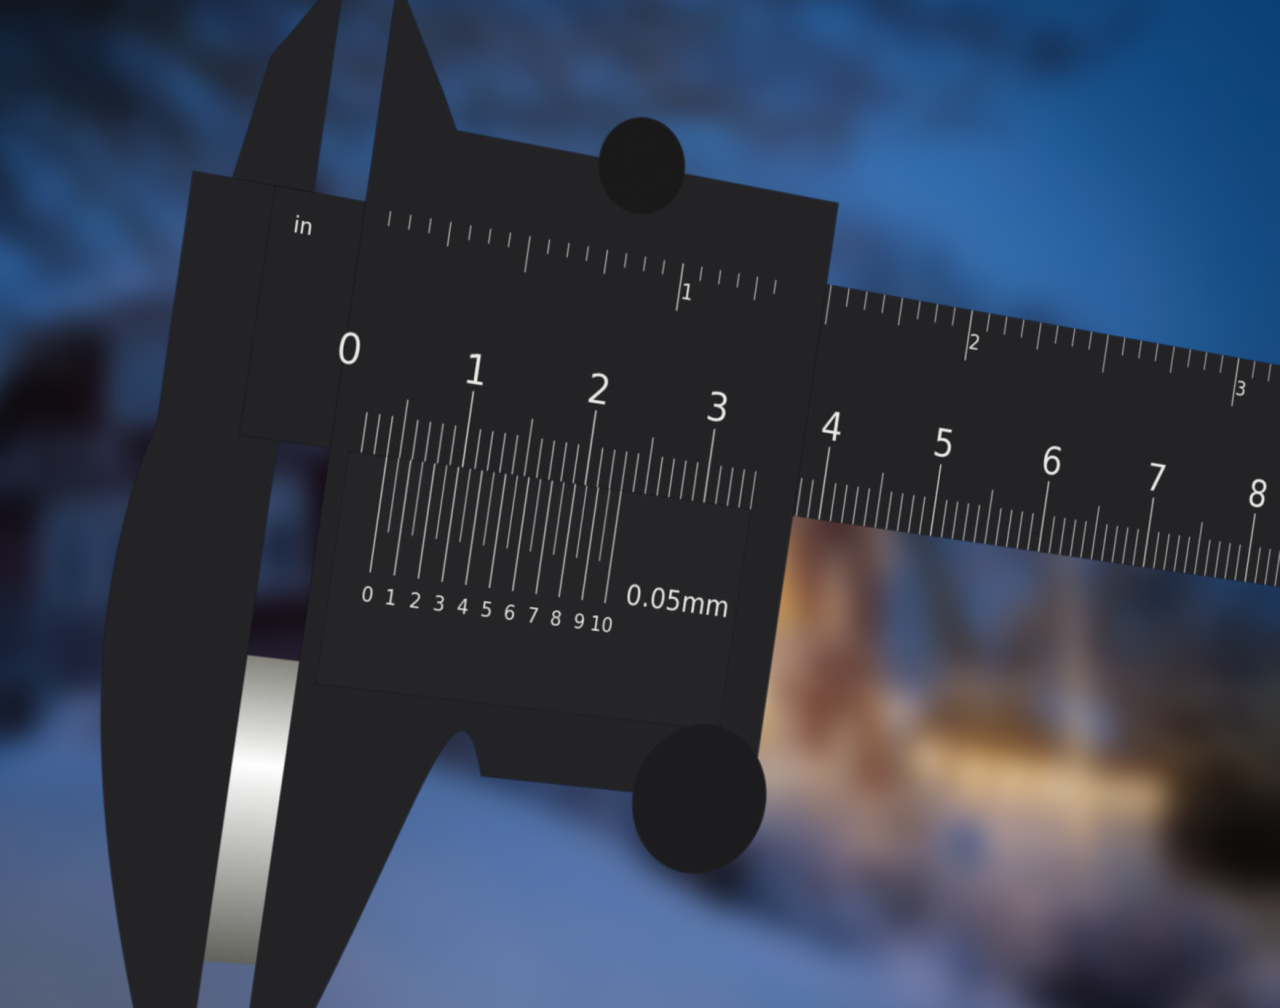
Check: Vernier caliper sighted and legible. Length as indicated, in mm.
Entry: 4.0 mm
